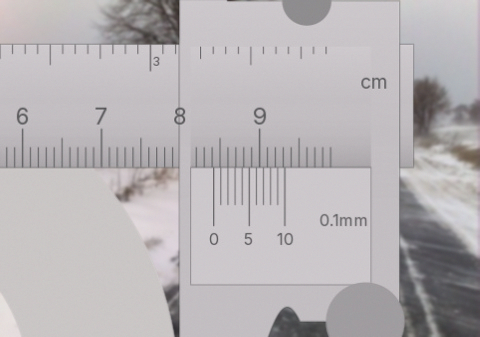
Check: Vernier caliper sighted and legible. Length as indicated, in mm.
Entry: 84.2 mm
